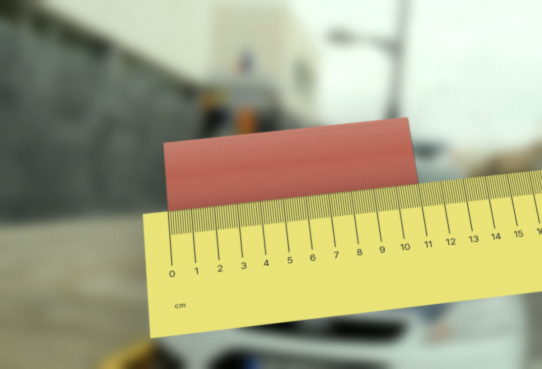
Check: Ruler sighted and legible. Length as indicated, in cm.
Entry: 11 cm
